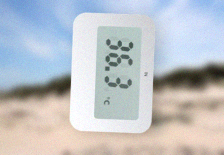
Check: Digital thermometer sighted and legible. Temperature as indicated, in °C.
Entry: 36.3 °C
